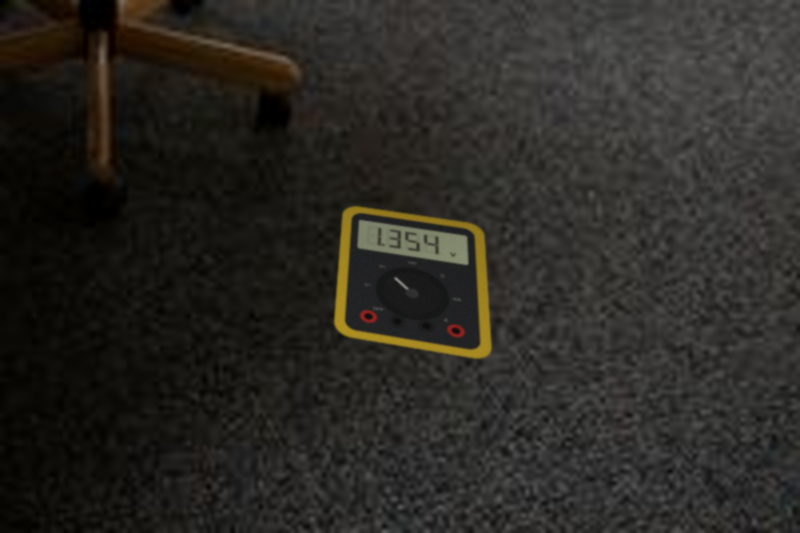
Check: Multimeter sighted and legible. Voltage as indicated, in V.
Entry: 1.354 V
